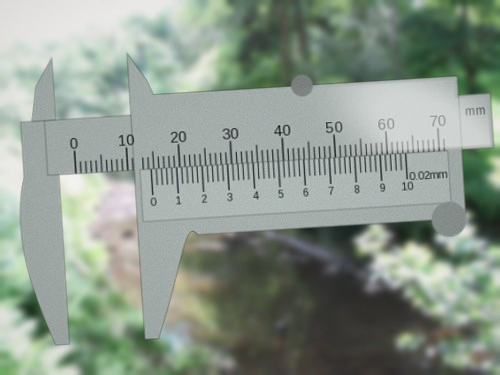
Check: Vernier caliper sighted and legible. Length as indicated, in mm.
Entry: 14.5 mm
